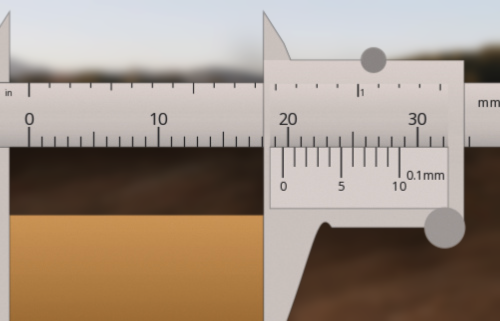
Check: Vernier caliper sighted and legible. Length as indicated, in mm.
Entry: 19.6 mm
